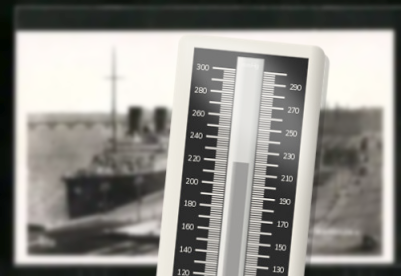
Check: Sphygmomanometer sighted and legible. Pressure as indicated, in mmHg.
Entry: 220 mmHg
